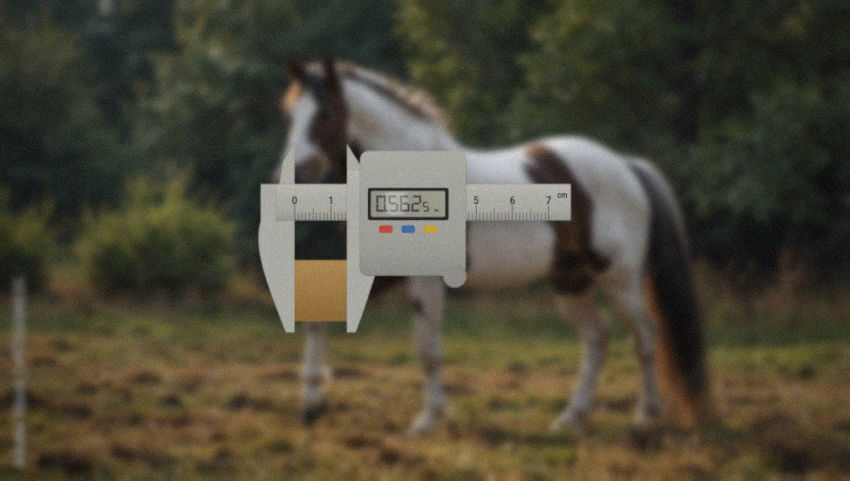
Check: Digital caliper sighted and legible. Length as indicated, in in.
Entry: 0.5625 in
